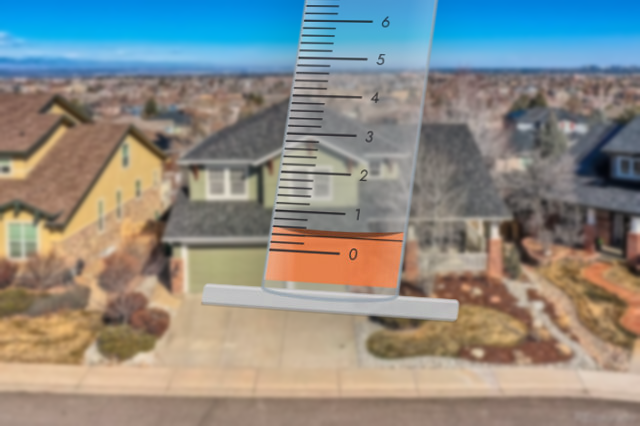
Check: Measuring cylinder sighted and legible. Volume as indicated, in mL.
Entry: 0.4 mL
